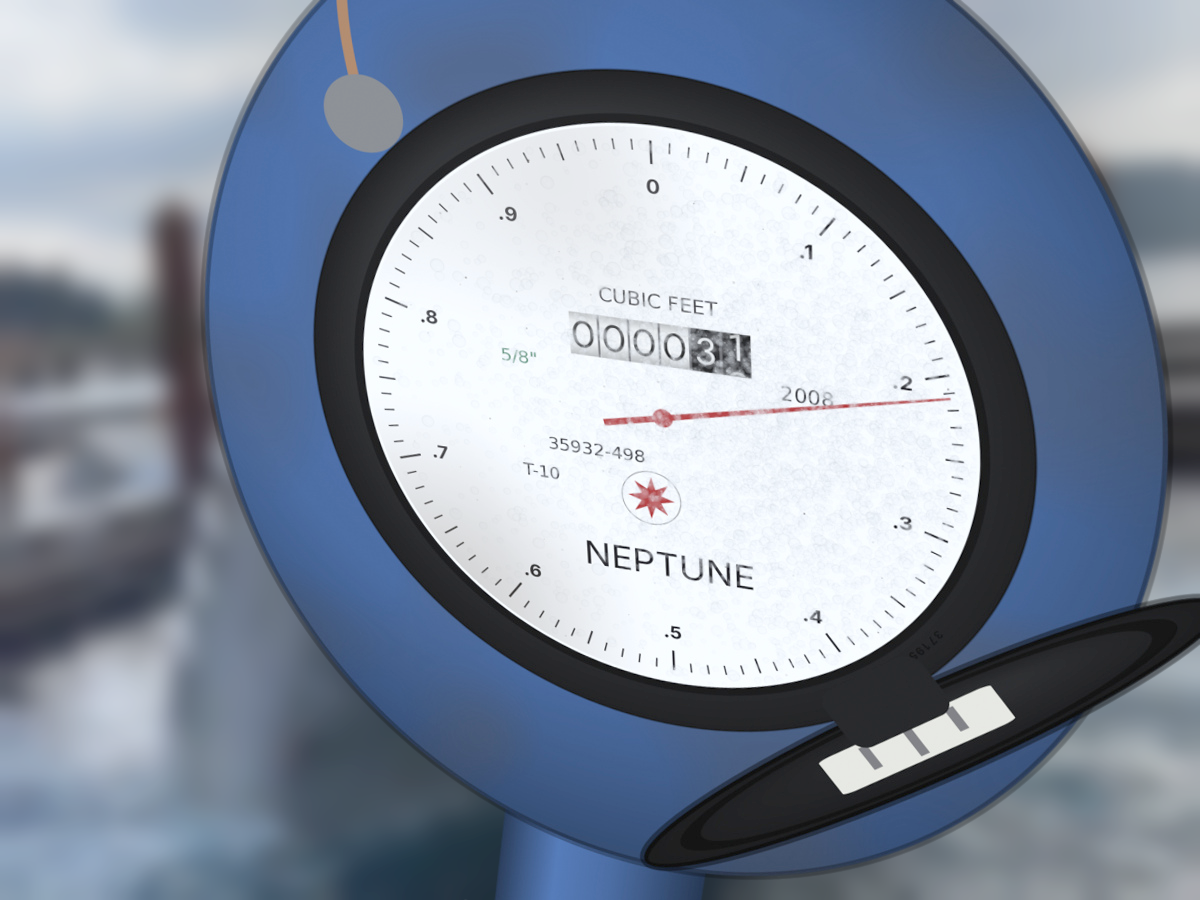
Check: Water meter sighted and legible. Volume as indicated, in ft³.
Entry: 31.21 ft³
